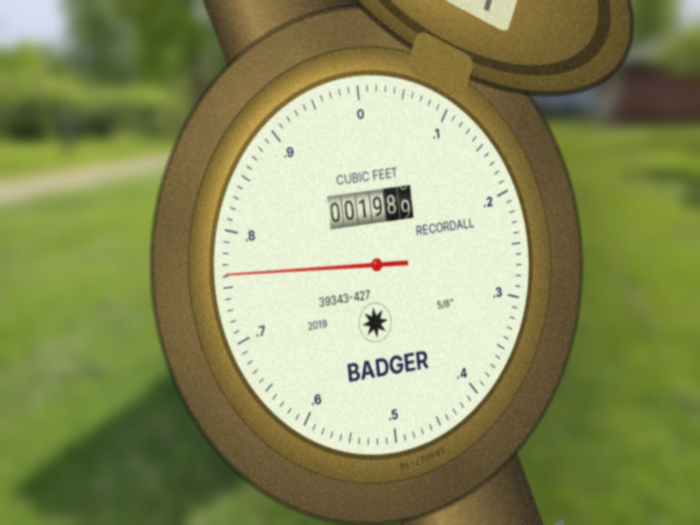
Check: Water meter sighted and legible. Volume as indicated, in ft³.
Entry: 1988.76 ft³
